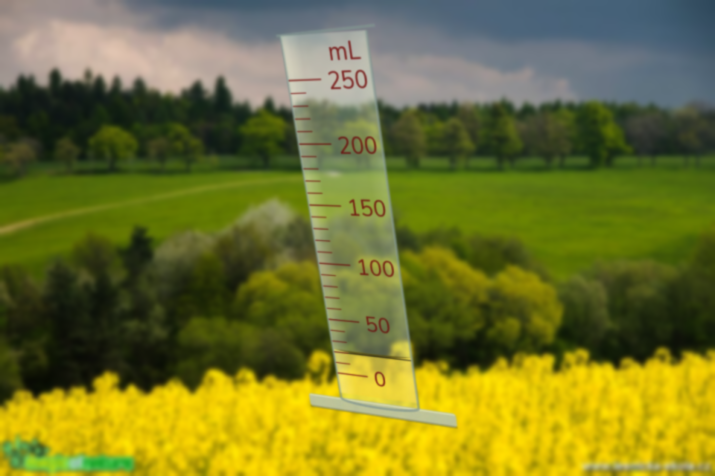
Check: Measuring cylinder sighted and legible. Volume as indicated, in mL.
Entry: 20 mL
